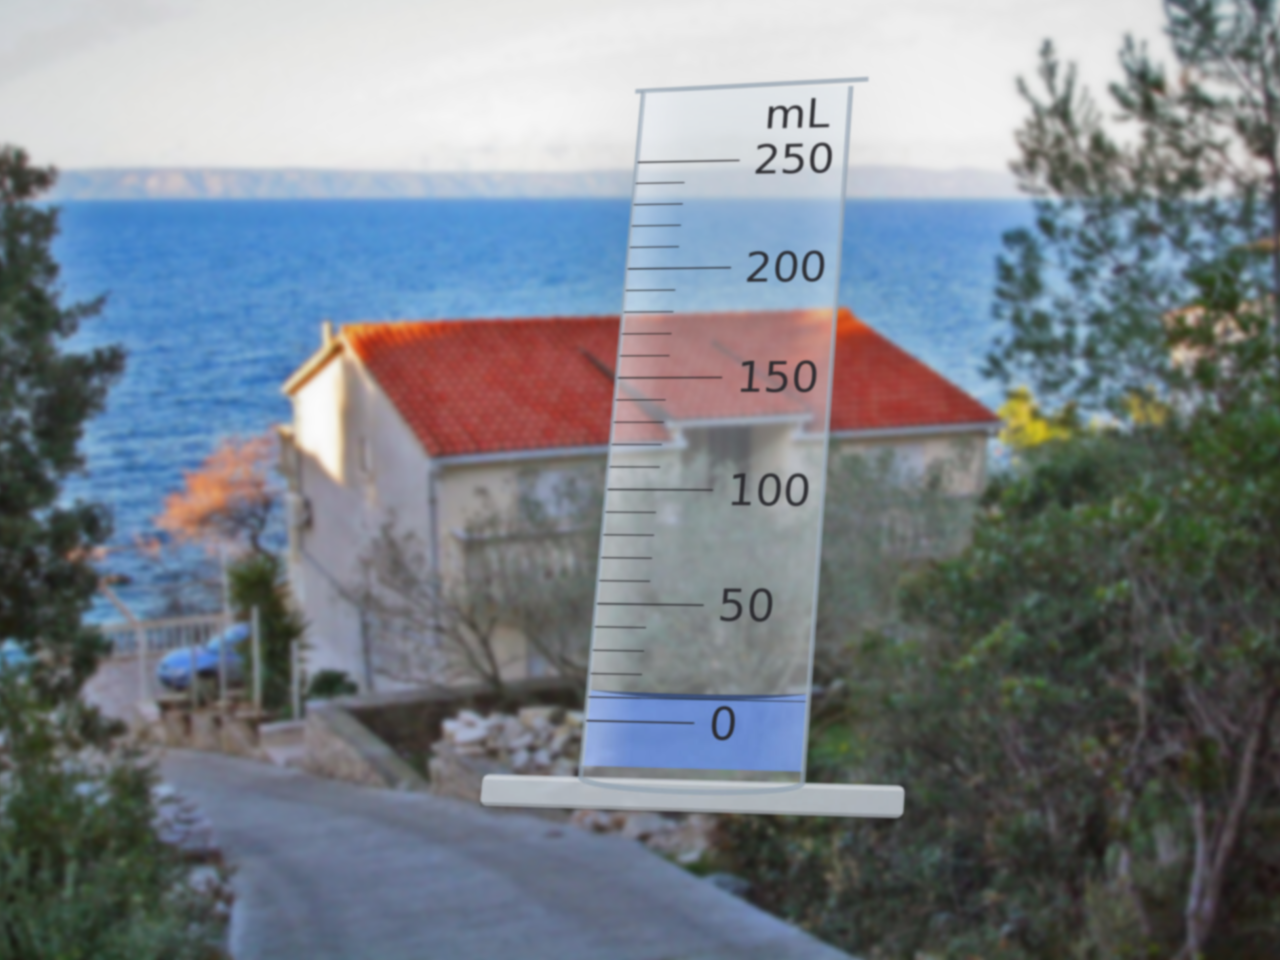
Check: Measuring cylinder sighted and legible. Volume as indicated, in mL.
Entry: 10 mL
